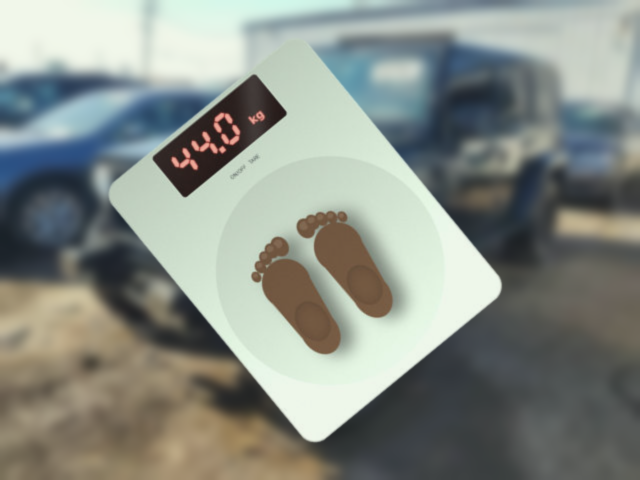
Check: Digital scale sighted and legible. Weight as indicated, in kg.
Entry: 44.0 kg
